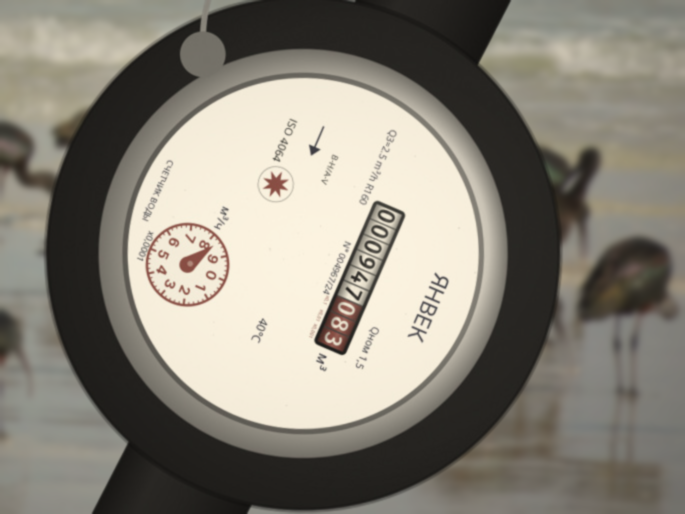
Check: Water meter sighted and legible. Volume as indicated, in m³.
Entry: 947.0838 m³
